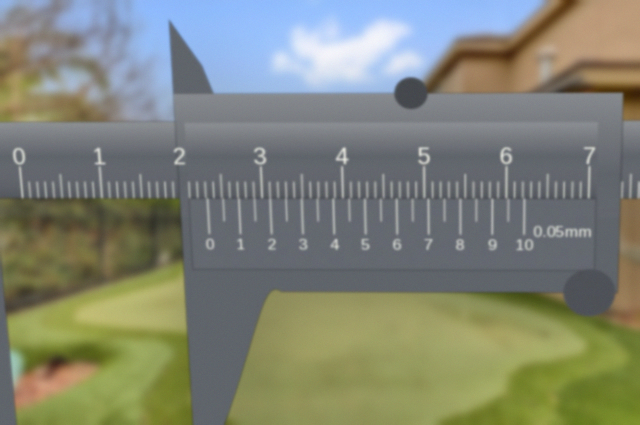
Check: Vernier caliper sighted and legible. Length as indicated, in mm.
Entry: 23.2 mm
